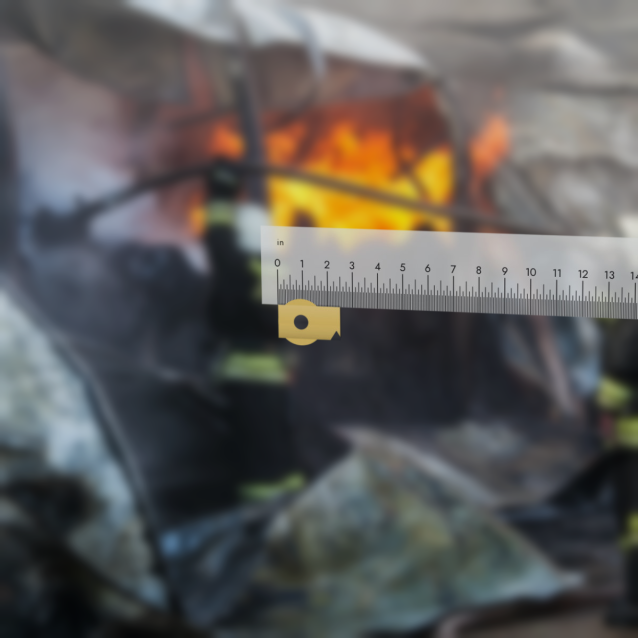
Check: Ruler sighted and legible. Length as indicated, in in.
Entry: 2.5 in
